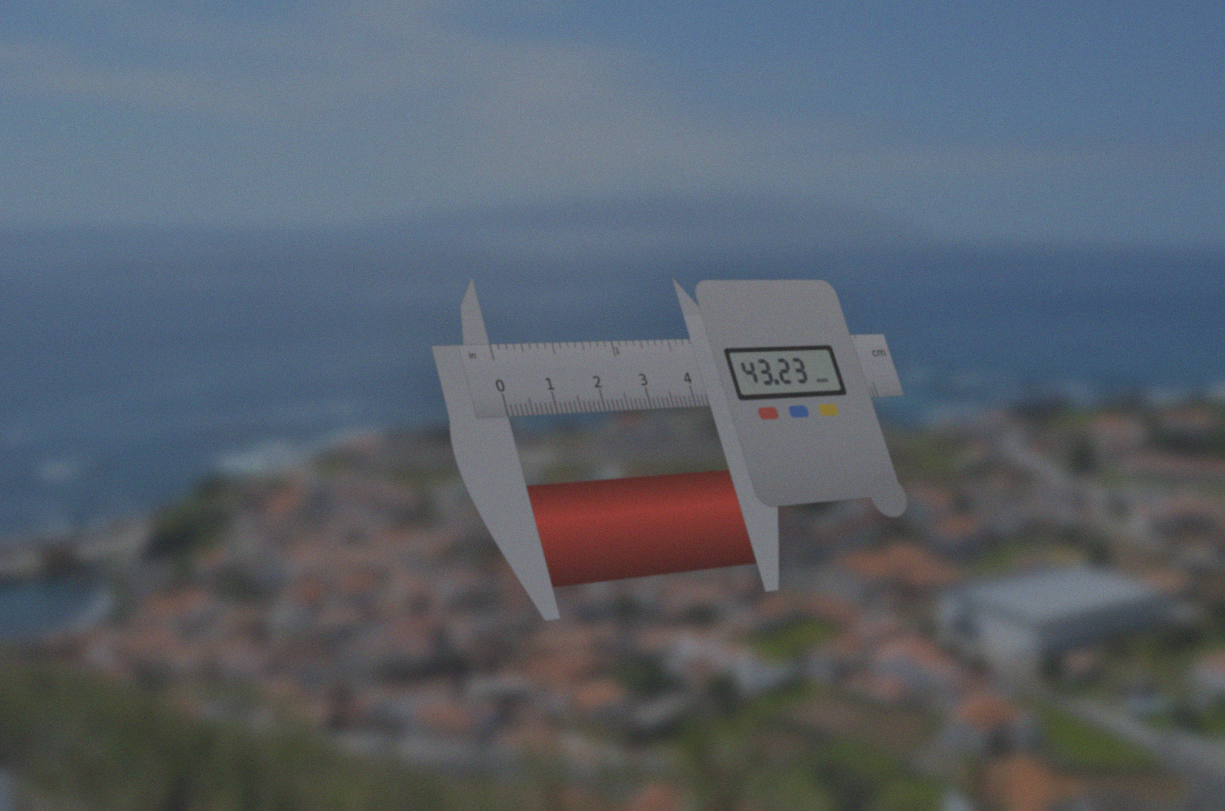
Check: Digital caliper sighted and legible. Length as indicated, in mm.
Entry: 43.23 mm
